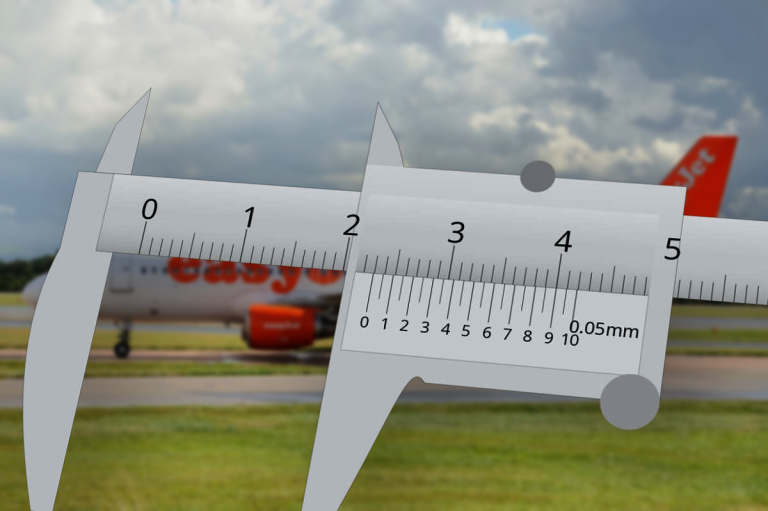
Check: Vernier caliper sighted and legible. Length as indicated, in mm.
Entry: 22.9 mm
